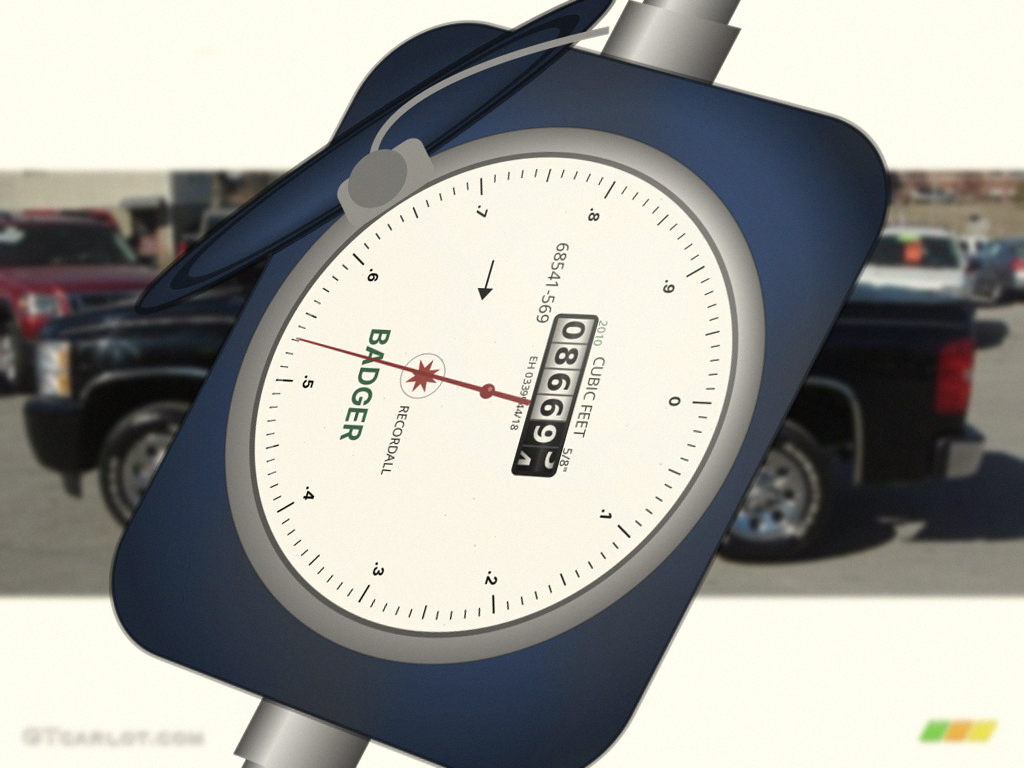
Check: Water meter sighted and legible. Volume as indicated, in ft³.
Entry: 86693.53 ft³
